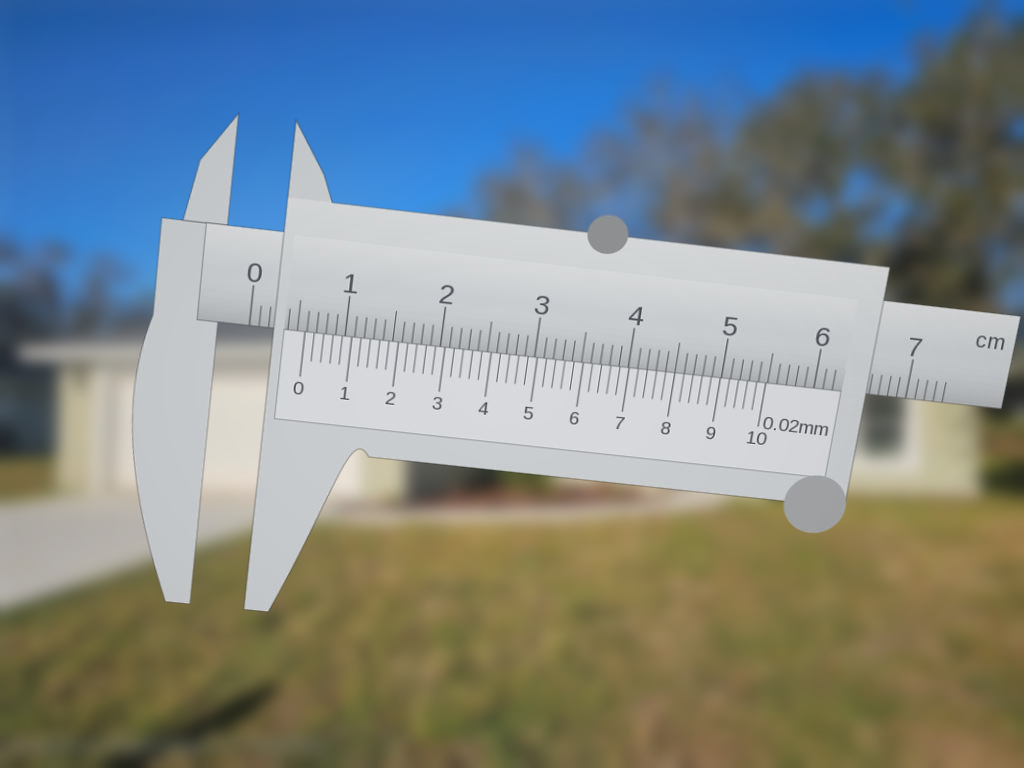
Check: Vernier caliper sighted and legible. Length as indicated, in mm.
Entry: 5.8 mm
